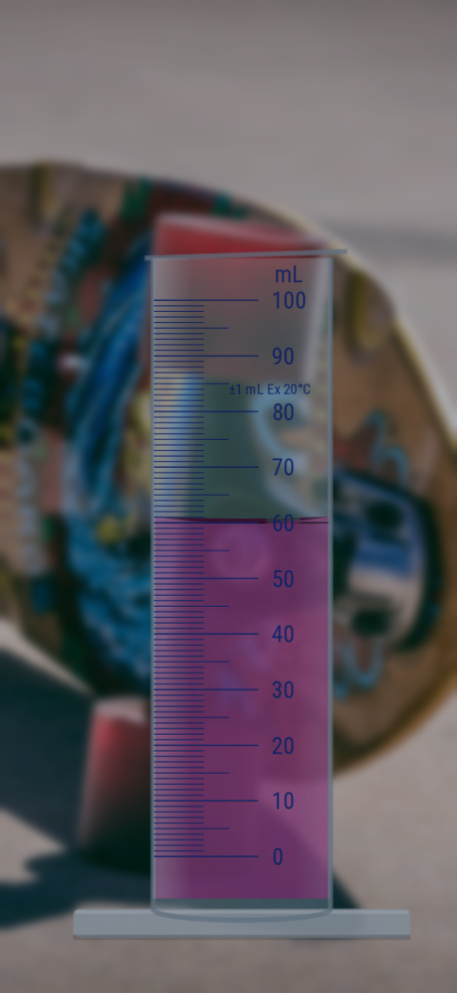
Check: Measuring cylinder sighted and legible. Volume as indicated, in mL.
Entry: 60 mL
